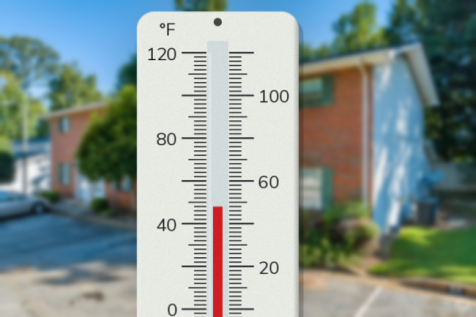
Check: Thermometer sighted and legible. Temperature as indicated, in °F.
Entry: 48 °F
